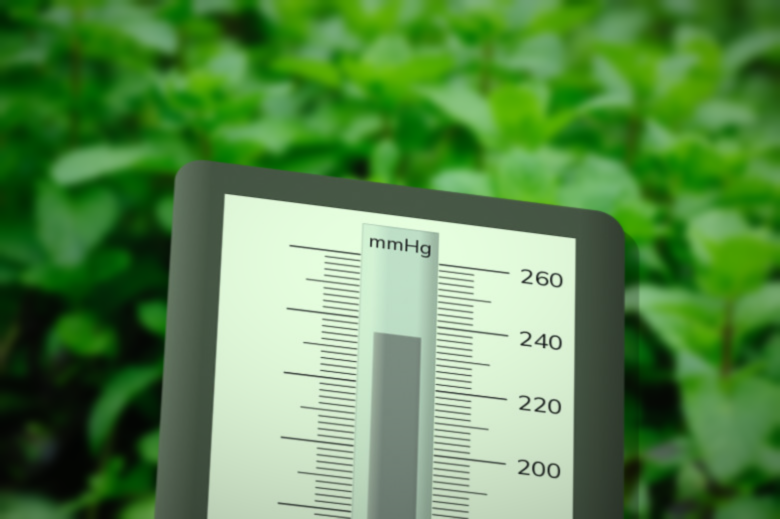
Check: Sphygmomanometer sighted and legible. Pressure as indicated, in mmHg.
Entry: 236 mmHg
